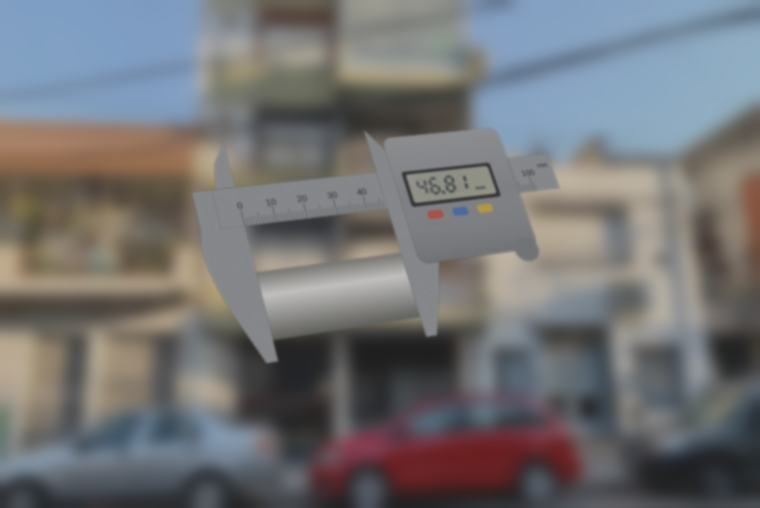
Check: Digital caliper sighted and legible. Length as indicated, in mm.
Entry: 46.81 mm
